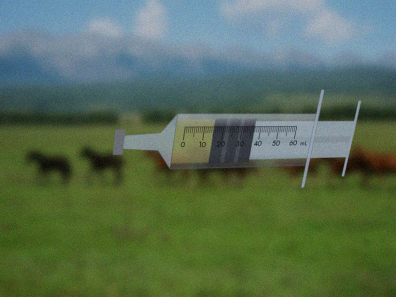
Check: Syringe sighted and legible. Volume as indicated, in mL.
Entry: 15 mL
